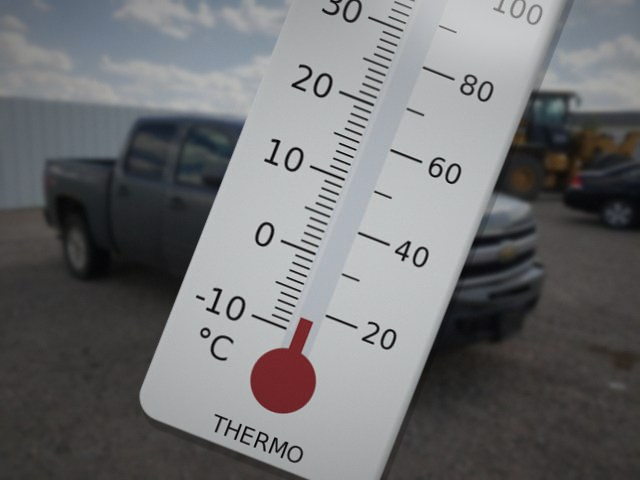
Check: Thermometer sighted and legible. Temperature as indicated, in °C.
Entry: -8 °C
